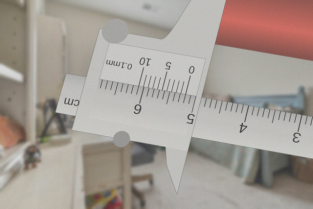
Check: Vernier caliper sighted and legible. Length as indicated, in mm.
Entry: 52.0 mm
